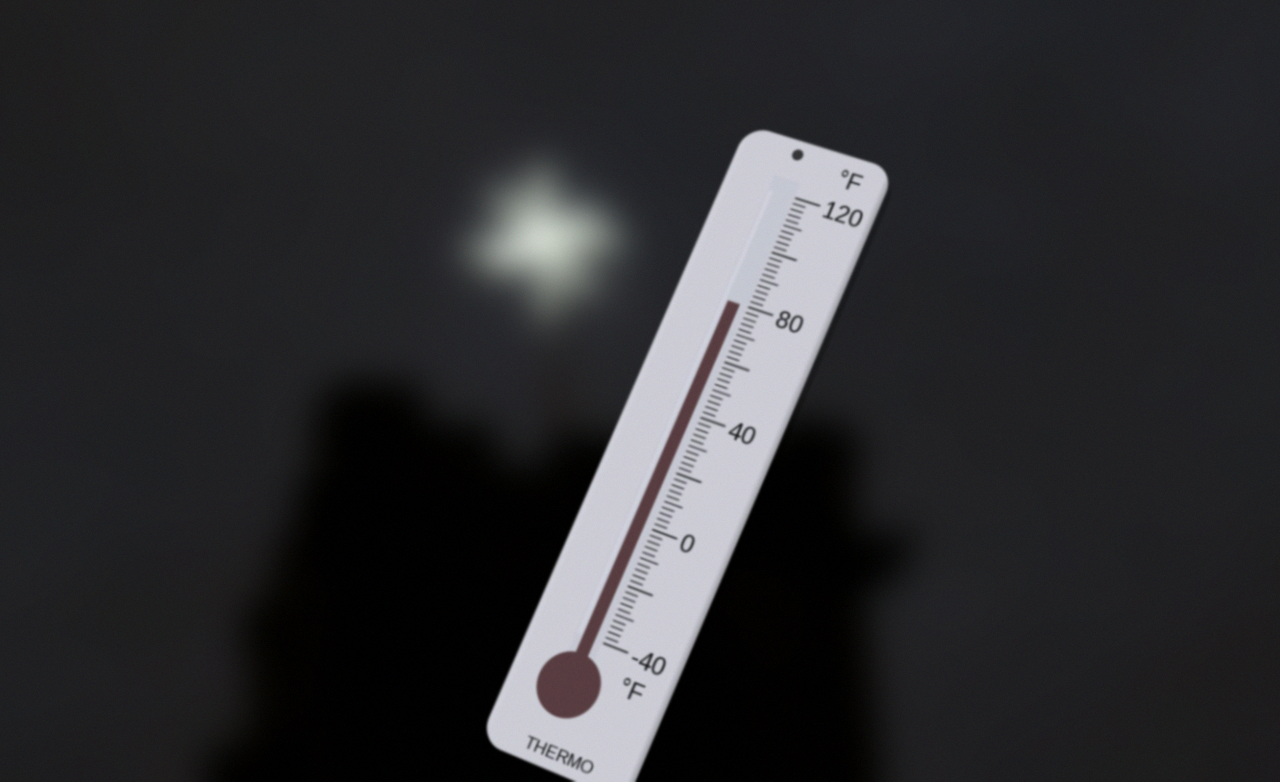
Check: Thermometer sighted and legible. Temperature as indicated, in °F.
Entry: 80 °F
